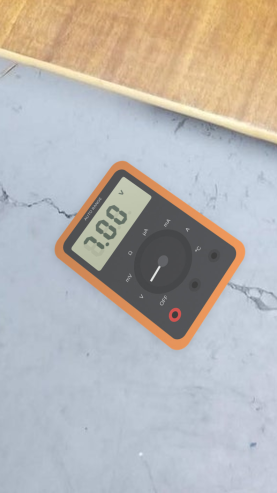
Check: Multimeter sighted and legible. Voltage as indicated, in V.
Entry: 7.00 V
